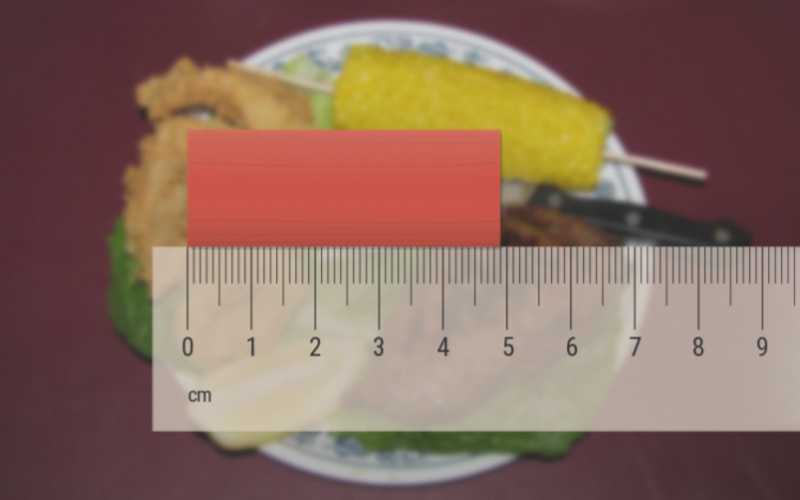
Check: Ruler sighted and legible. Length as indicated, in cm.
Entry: 4.9 cm
